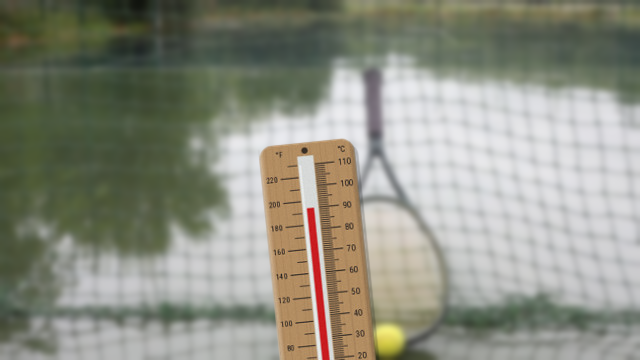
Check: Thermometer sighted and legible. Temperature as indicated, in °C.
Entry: 90 °C
